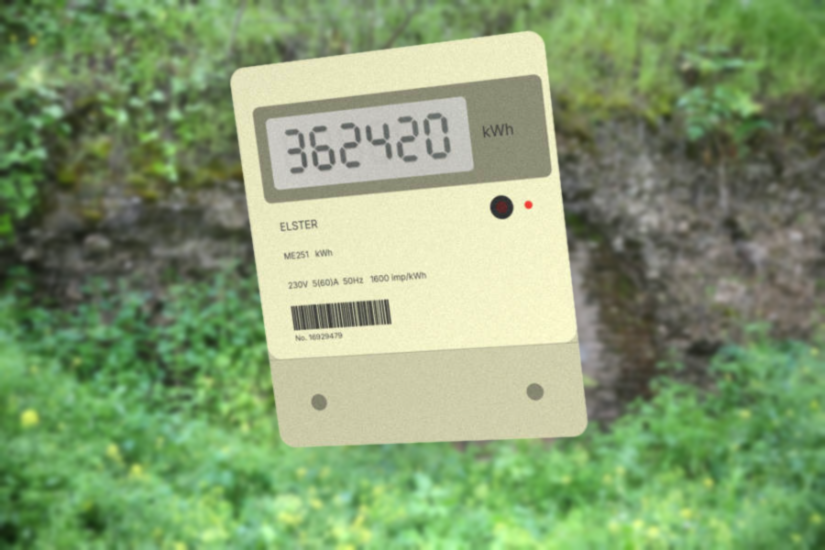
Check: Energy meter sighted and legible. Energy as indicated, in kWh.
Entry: 362420 kWh
